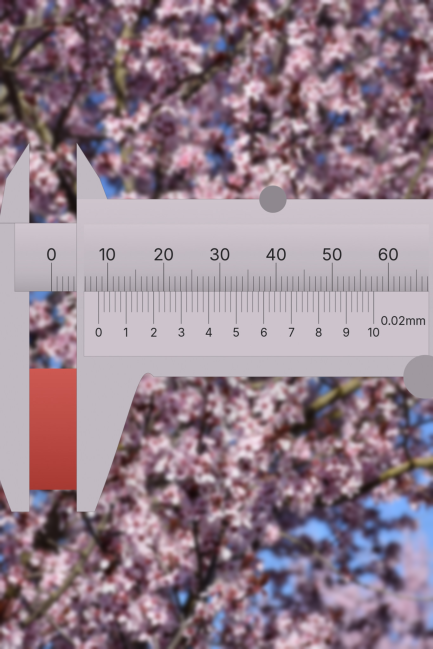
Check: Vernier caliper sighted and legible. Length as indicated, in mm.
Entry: 8.4 mm
